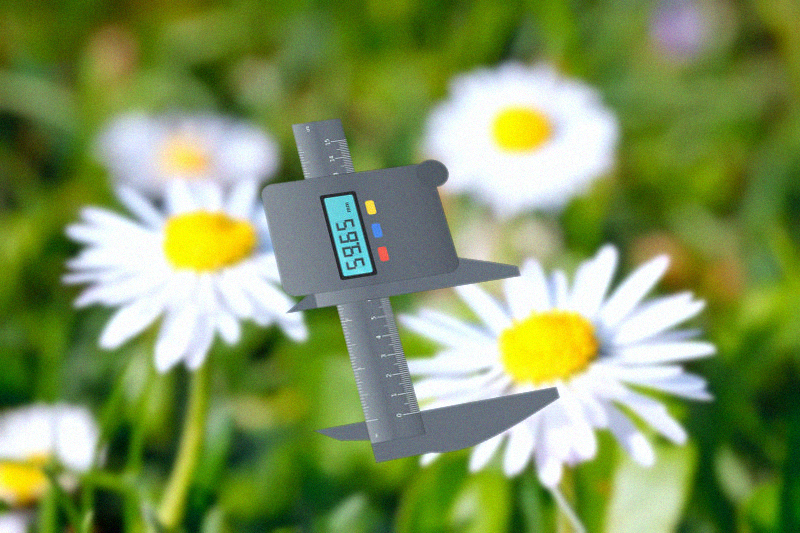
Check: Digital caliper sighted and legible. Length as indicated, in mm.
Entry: 59.65 mm
